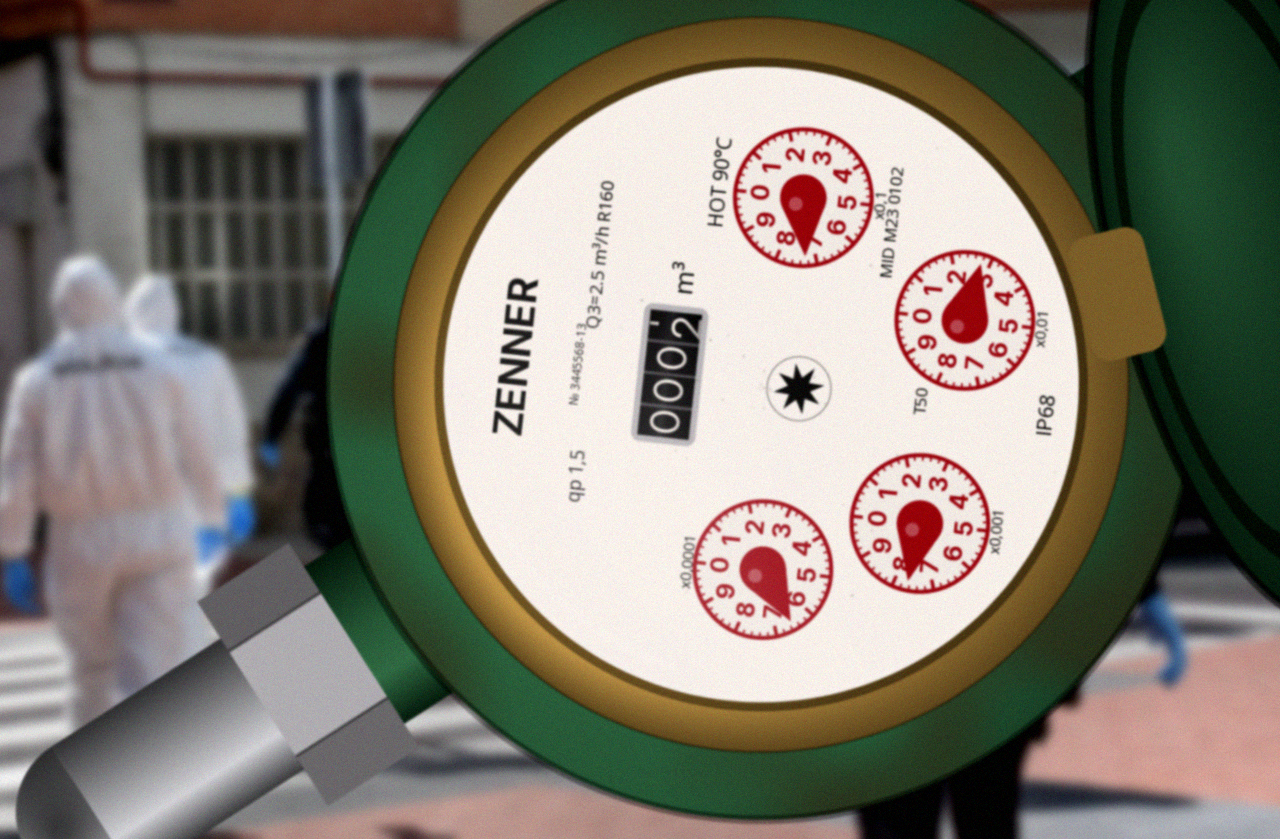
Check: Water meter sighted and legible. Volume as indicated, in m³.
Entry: 1.7276 m³
